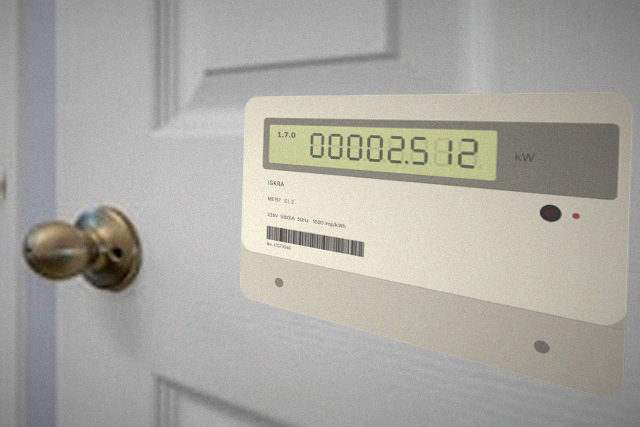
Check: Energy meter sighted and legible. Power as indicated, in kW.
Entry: 2.512 kW
